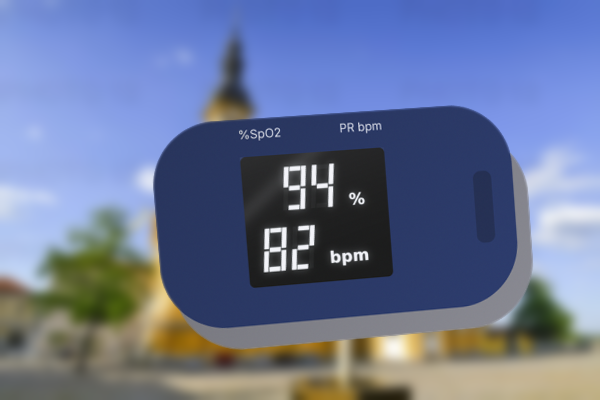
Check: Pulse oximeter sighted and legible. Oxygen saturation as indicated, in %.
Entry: 94 %
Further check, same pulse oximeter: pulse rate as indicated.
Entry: 82 bpm
